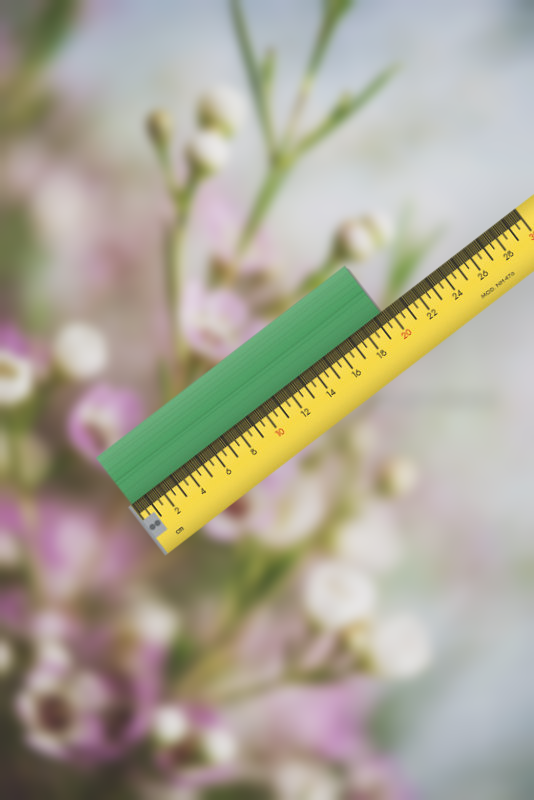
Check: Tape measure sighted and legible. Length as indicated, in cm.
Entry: 19.5 cm
